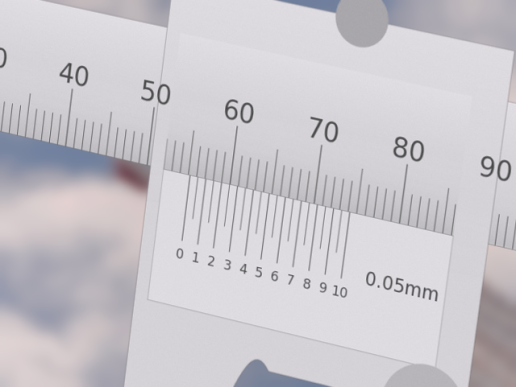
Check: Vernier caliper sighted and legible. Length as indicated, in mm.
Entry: 55.2 mm
